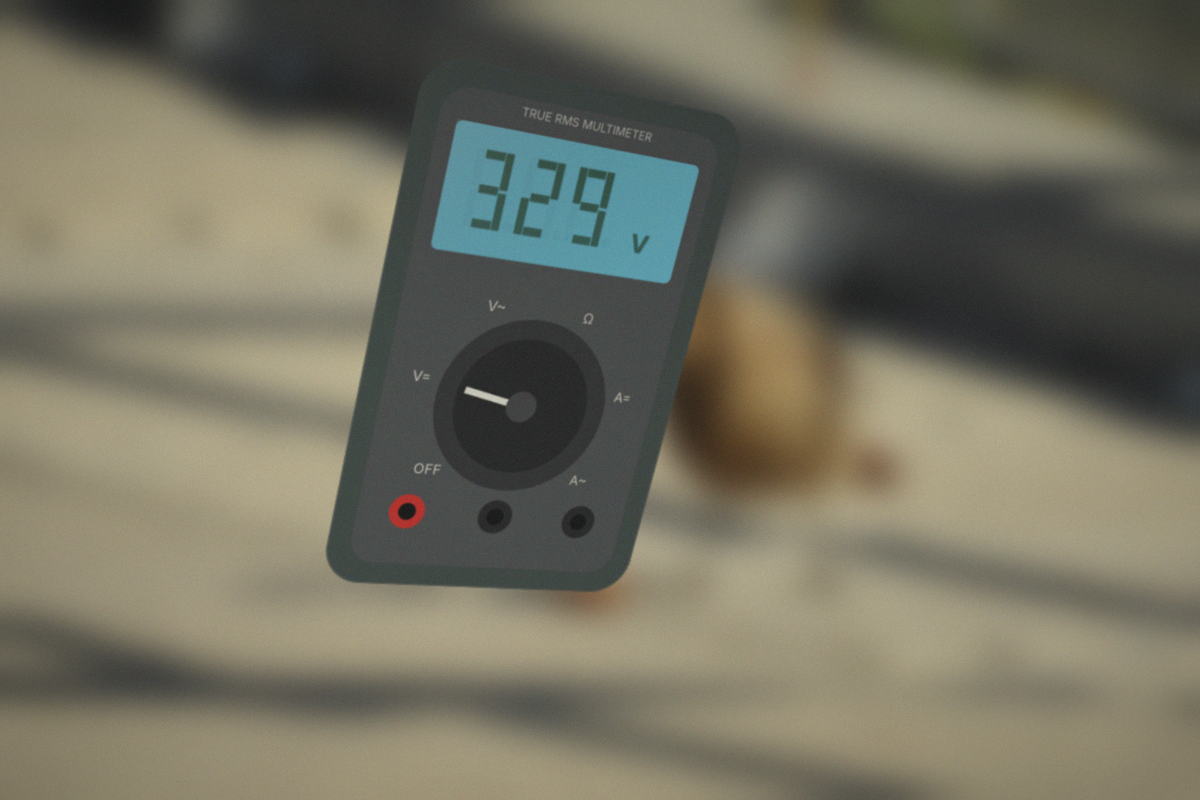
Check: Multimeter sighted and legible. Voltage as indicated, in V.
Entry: 329 V
